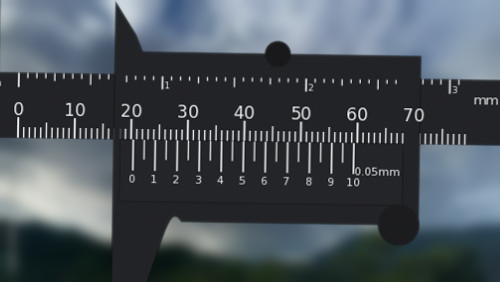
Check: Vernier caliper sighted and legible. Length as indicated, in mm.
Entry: 20.4 mm
